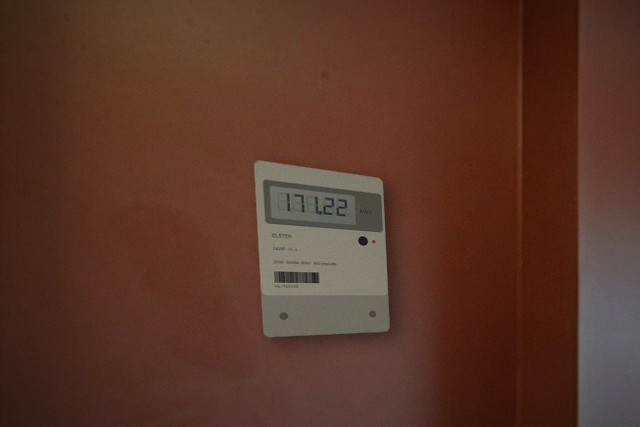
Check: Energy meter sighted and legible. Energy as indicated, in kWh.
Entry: 171.22 kWh
